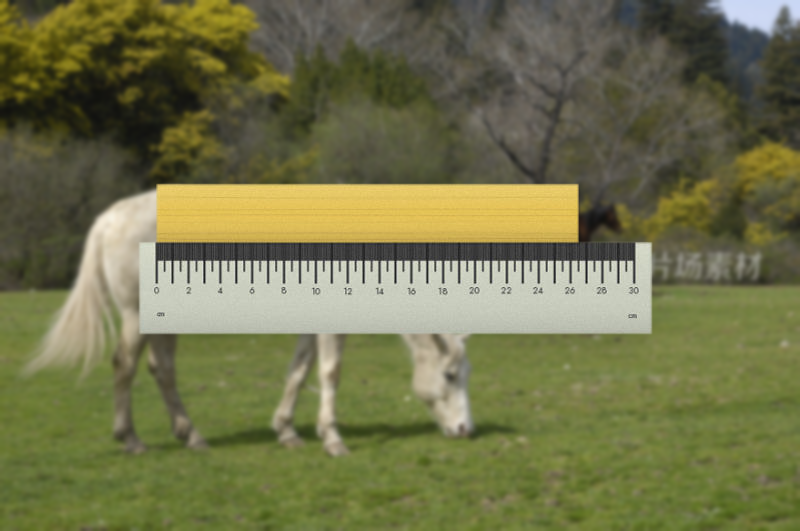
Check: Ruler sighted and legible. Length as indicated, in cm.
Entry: 26.5 cm
